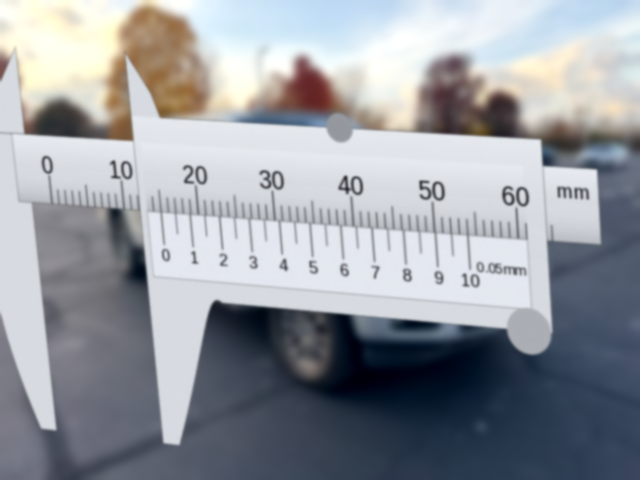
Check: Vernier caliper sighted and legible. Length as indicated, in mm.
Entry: 15.0 mm
